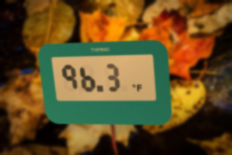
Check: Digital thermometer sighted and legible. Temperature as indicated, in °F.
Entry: 96.3 °F
